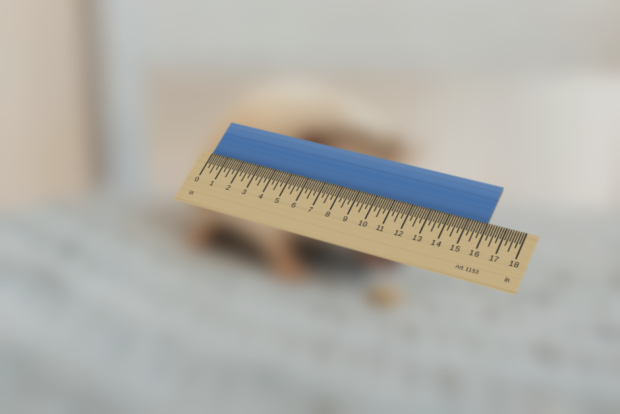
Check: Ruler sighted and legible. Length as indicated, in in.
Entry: 16 in
